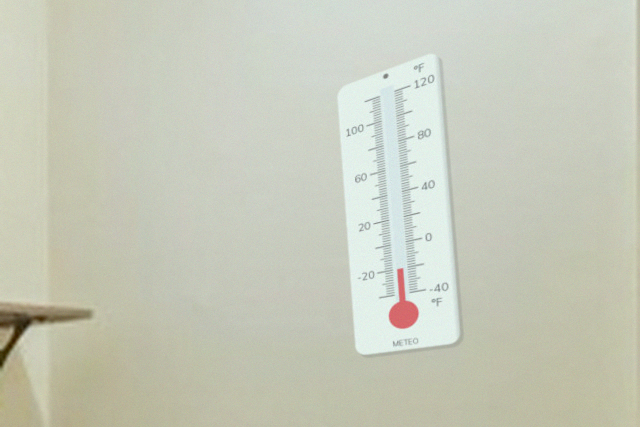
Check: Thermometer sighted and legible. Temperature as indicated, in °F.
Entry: -20 °F
